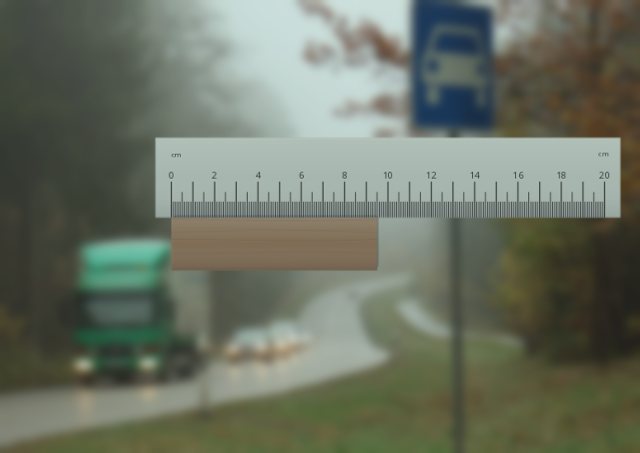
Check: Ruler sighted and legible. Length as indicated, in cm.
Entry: 9.5 cm
